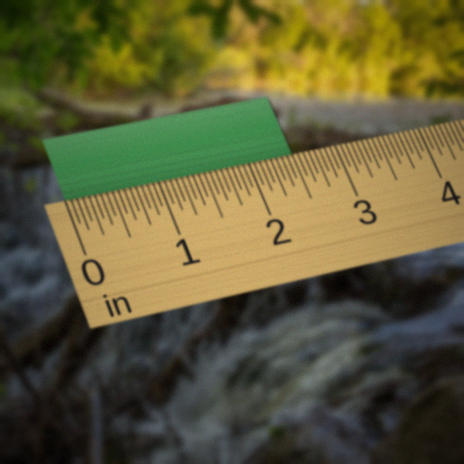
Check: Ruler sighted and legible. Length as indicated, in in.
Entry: 2.5 in
